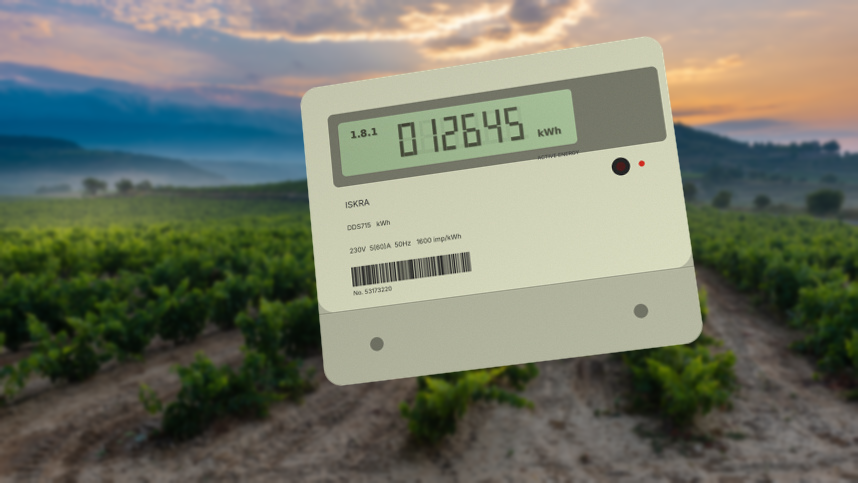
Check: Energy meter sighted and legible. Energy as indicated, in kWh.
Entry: 12645 kWh
